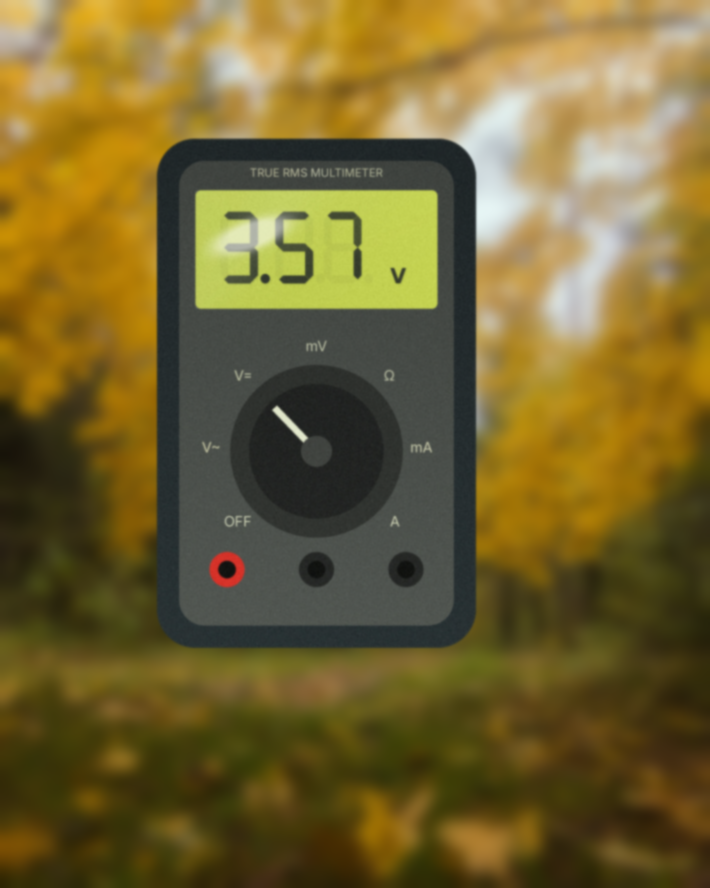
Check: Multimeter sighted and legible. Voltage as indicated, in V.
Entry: 3.57 V
